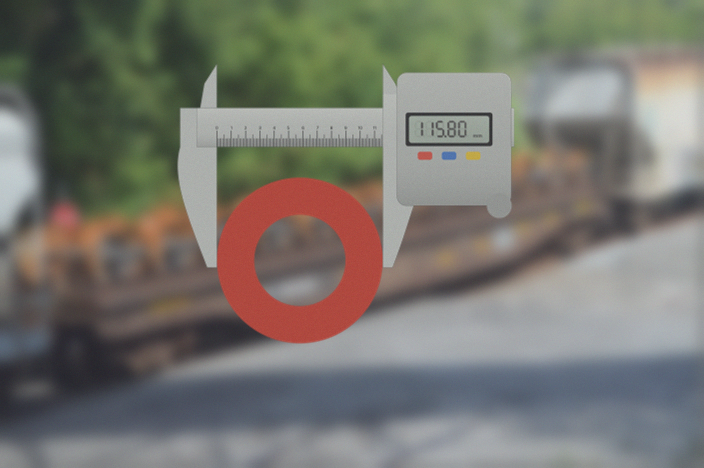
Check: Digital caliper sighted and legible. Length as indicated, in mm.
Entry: 115.80 mm
